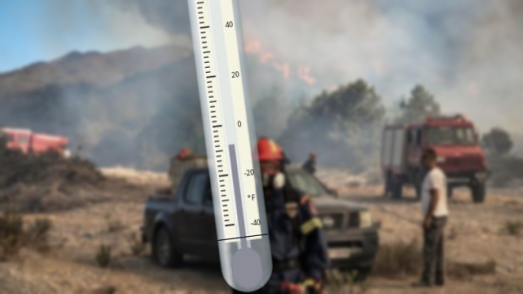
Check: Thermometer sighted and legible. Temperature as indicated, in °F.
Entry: -8 °F
